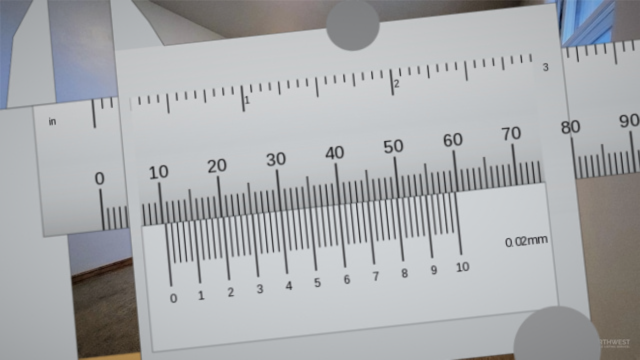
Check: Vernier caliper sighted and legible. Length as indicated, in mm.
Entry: 10.5 mm
